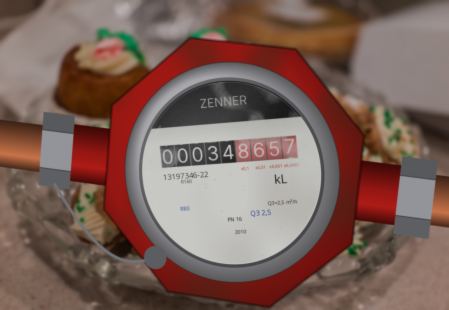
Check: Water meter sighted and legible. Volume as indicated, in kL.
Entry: 34.8657 kL
